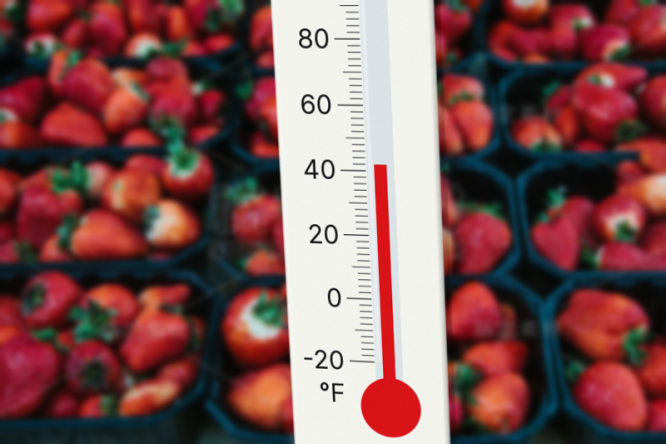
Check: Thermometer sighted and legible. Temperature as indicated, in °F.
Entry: 42 °F
